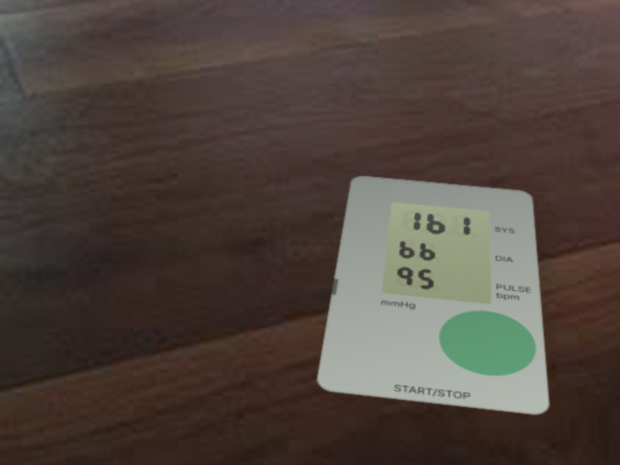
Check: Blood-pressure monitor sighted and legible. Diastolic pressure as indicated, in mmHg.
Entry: 66 mmHg
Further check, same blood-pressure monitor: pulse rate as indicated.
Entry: 95 bpm
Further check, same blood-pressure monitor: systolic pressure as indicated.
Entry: 161 mmHg
